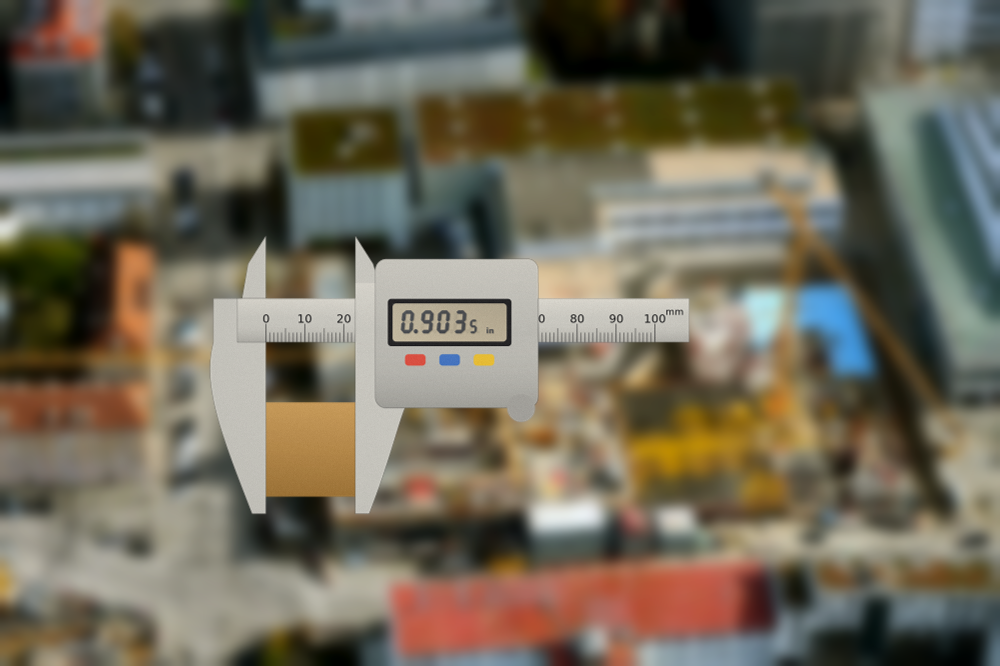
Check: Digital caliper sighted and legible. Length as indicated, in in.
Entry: 0.9035 in
